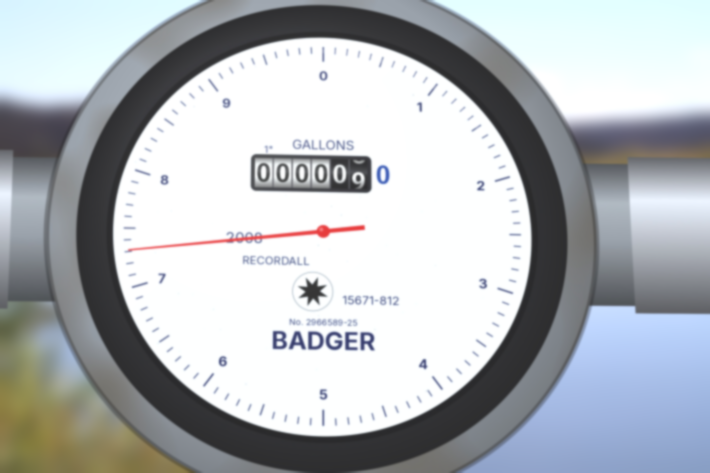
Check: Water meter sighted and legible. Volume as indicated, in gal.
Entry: 87.3 gal
